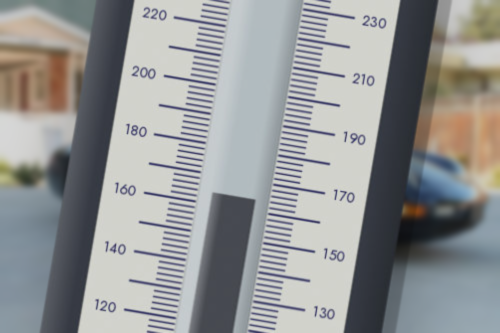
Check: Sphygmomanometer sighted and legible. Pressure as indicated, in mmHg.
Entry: 164 mmHg
